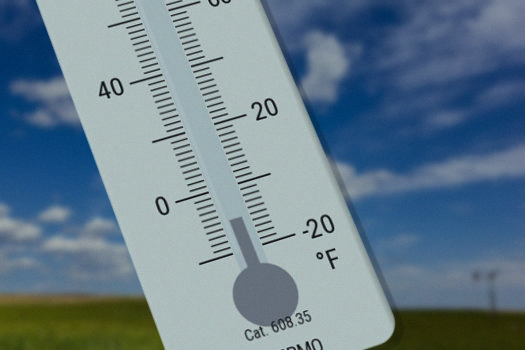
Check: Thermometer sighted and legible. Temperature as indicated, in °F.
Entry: -10 °F
